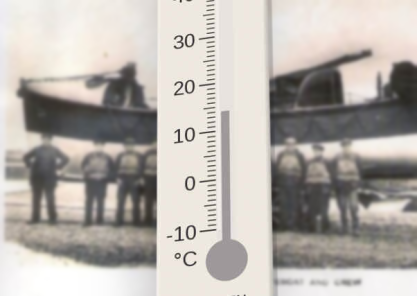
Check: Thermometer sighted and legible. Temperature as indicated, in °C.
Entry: 14 °C
